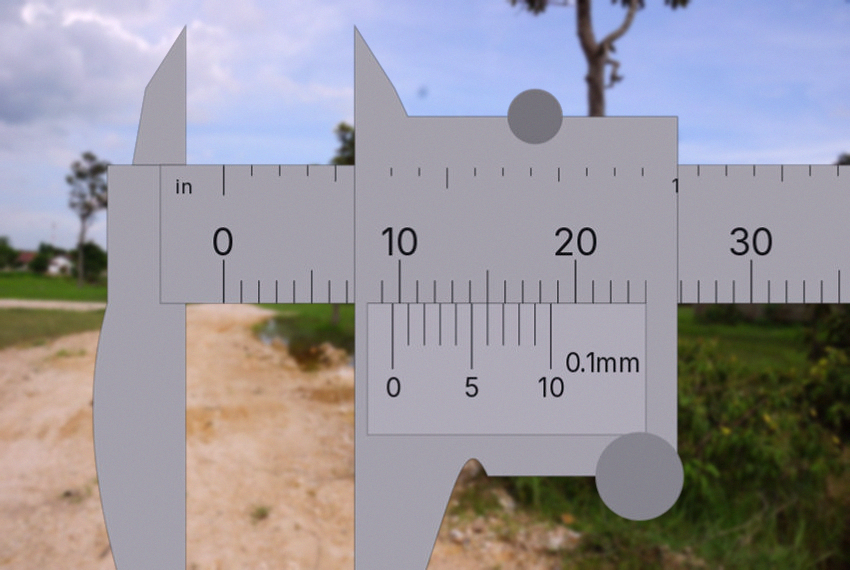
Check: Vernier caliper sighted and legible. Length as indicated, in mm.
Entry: 9.6 mm
